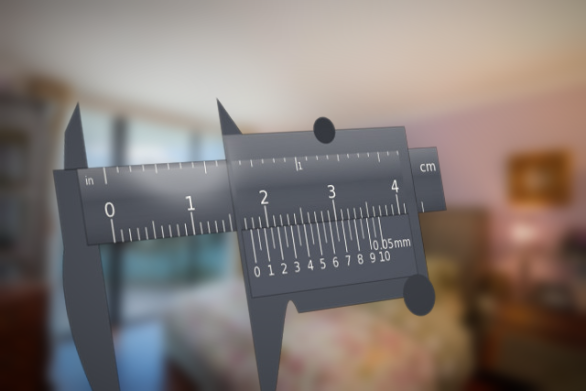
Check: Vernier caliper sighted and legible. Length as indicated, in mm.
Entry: 17.6 mm
